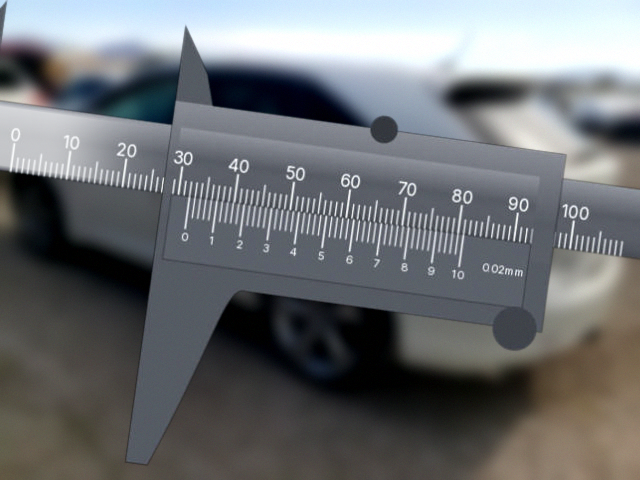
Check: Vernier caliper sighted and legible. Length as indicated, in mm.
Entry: 32.0 mm
